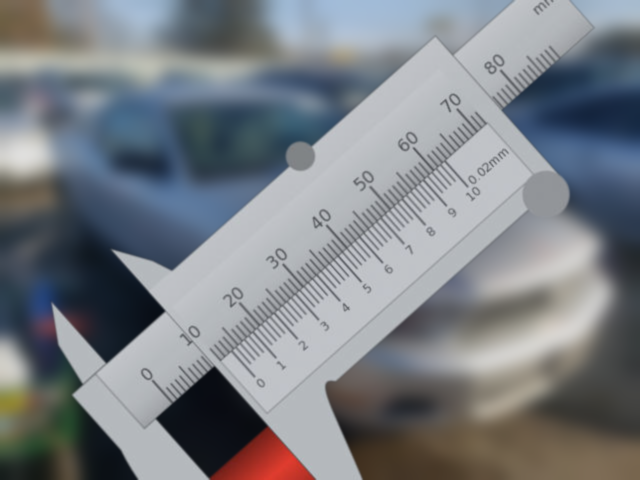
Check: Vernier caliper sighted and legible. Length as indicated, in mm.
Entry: 13.5 mm
